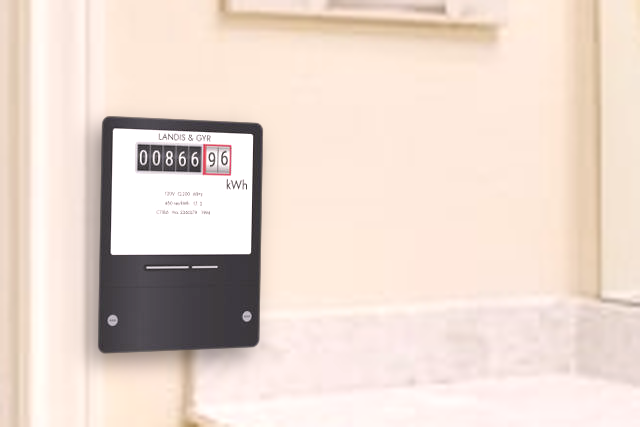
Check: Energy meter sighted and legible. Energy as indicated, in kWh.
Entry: 866.96 kWh
